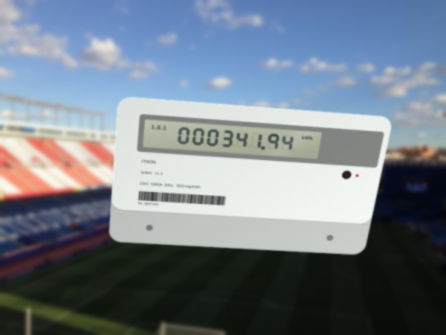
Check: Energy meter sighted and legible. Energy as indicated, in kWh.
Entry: 341.94 kWh
